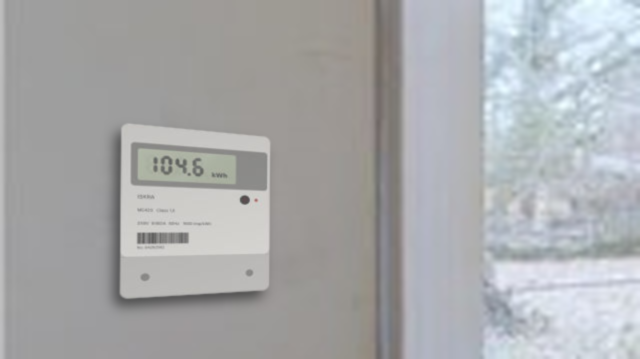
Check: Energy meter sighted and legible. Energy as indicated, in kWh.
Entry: 104.6 kWh
